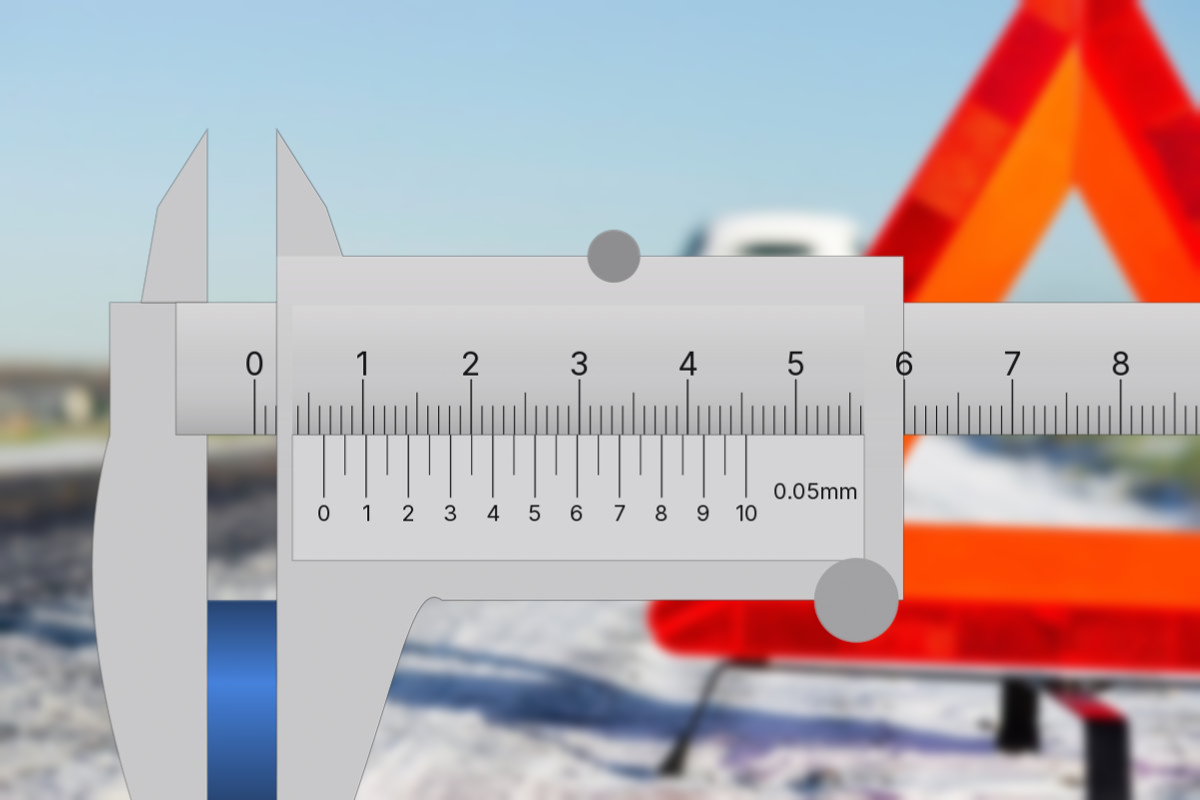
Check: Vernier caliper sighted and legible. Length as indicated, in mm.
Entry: 6.4 mm
